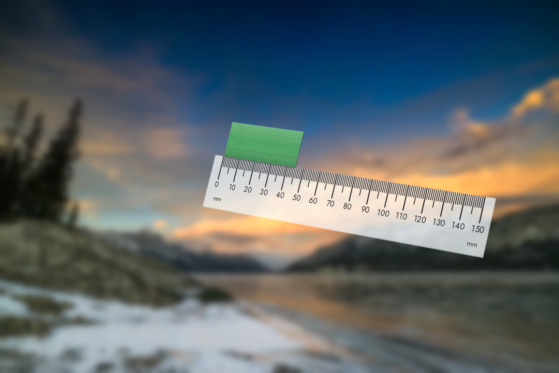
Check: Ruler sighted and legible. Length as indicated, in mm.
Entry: 45 mm
